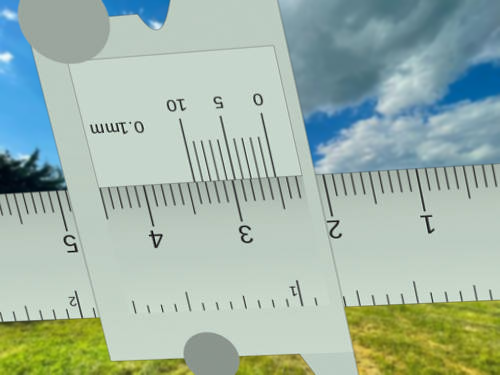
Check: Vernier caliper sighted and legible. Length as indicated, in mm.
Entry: 25.2 mm
